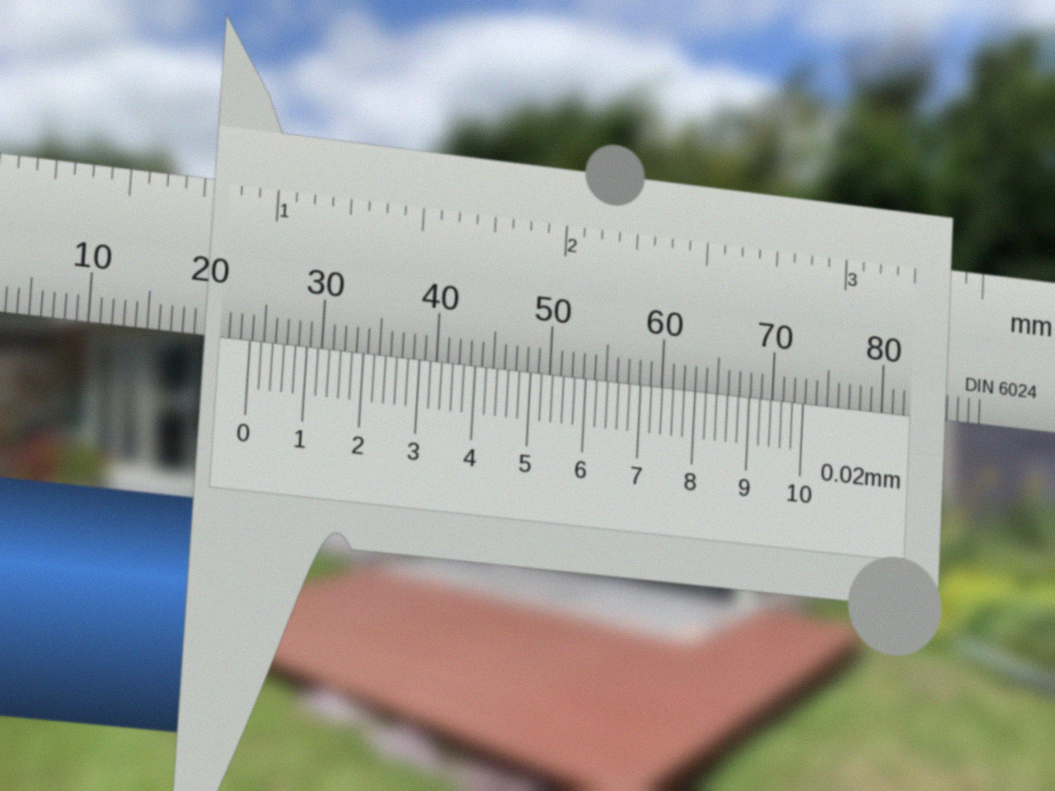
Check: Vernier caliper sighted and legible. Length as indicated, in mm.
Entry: 23.8 mm
